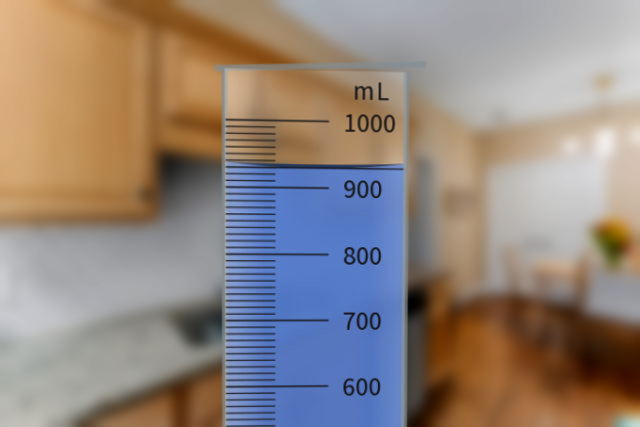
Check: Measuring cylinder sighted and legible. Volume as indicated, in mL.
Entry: 930 mL
